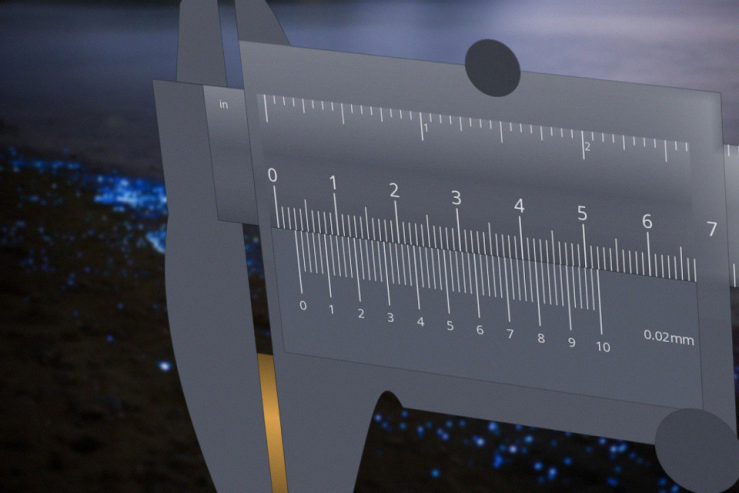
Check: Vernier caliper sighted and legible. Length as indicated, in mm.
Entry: 2.8 mm
